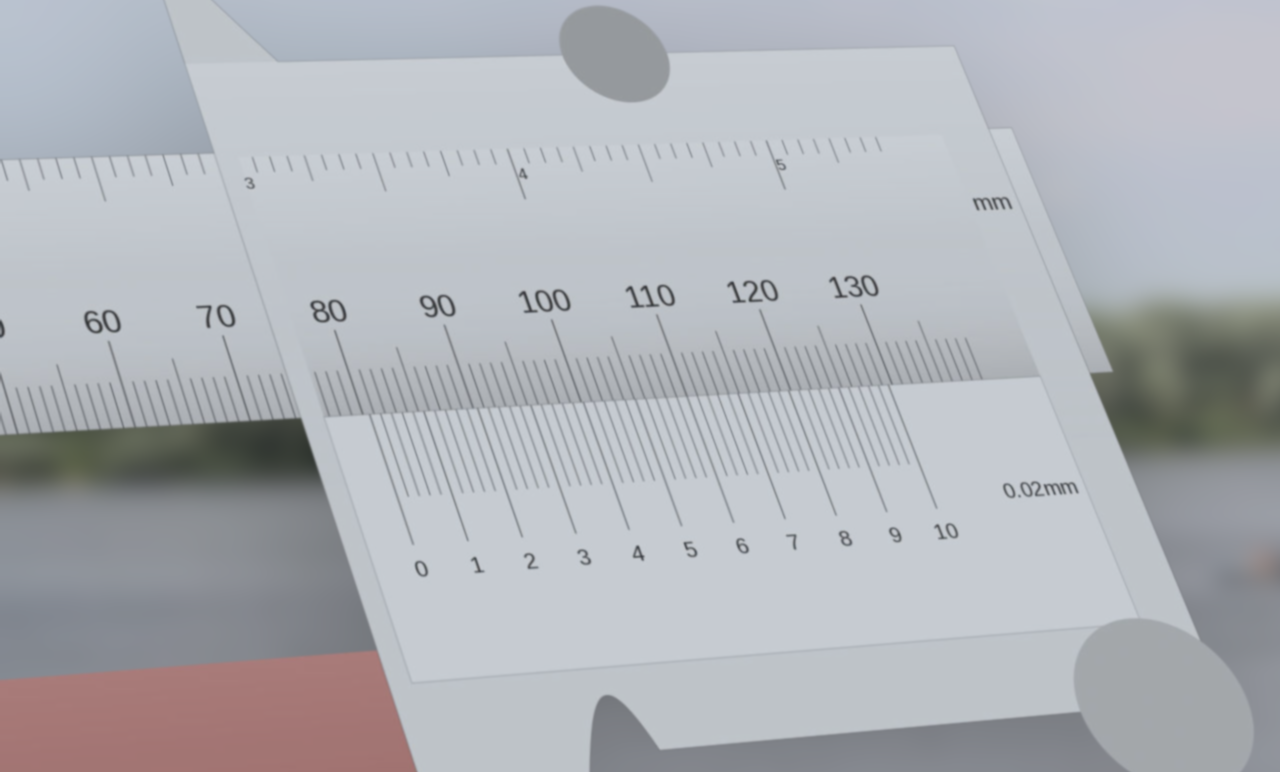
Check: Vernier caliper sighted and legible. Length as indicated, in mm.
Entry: 80.6 mm
